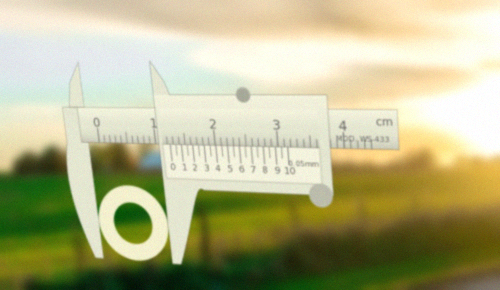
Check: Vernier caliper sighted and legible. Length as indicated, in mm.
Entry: 12.5 mm
